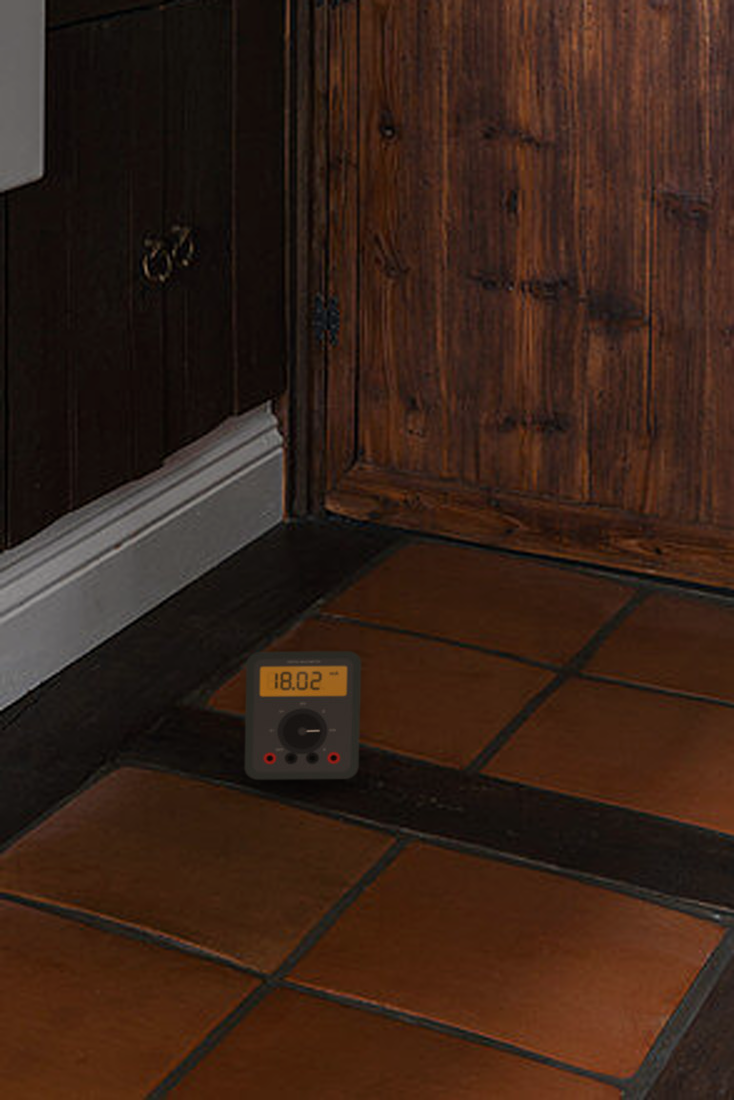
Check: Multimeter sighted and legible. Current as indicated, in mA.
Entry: 18.02 mA
